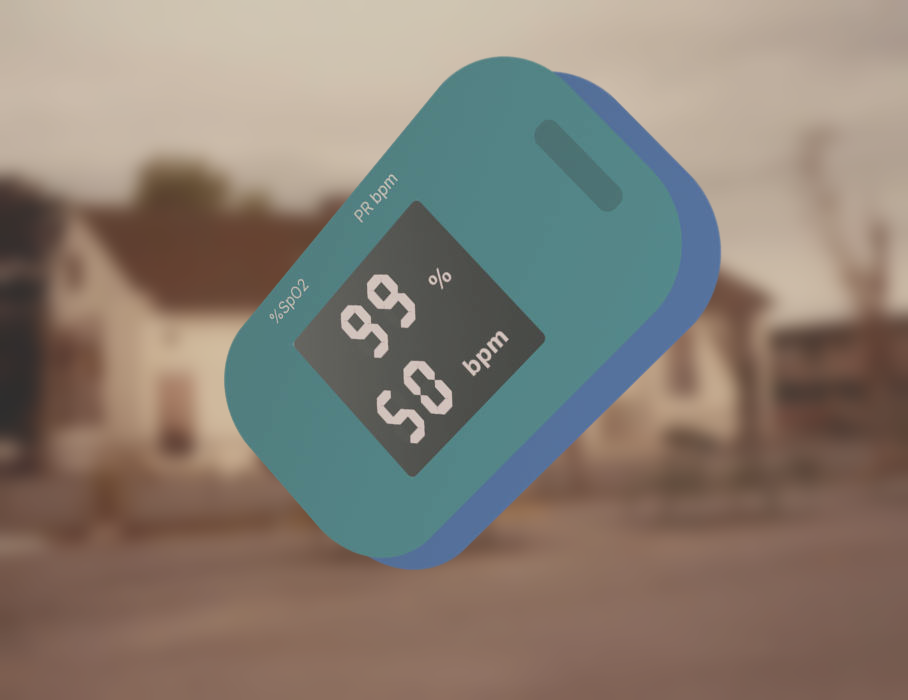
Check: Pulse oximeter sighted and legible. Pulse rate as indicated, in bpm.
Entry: 50 bpm
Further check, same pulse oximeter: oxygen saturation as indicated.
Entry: 99 %
